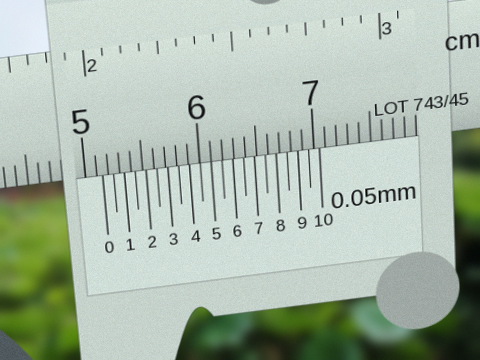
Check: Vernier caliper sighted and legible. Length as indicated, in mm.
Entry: 51.5 mm
